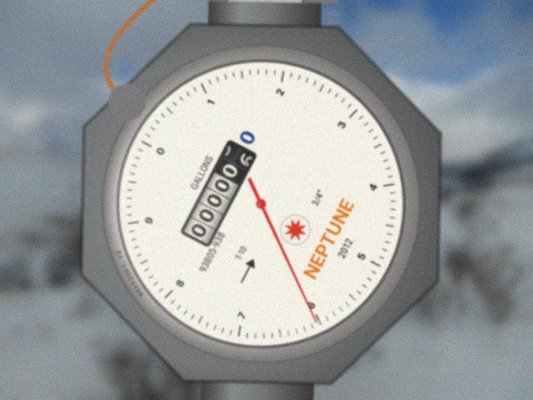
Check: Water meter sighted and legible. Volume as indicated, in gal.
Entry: 56.0 gal
